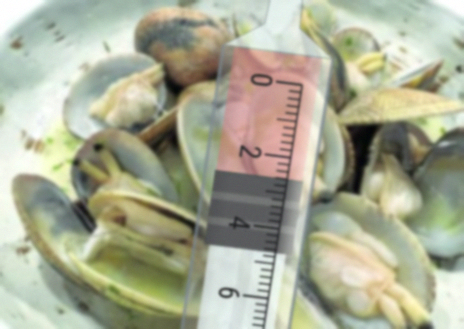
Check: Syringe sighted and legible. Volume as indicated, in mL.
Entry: 2.6 mL
